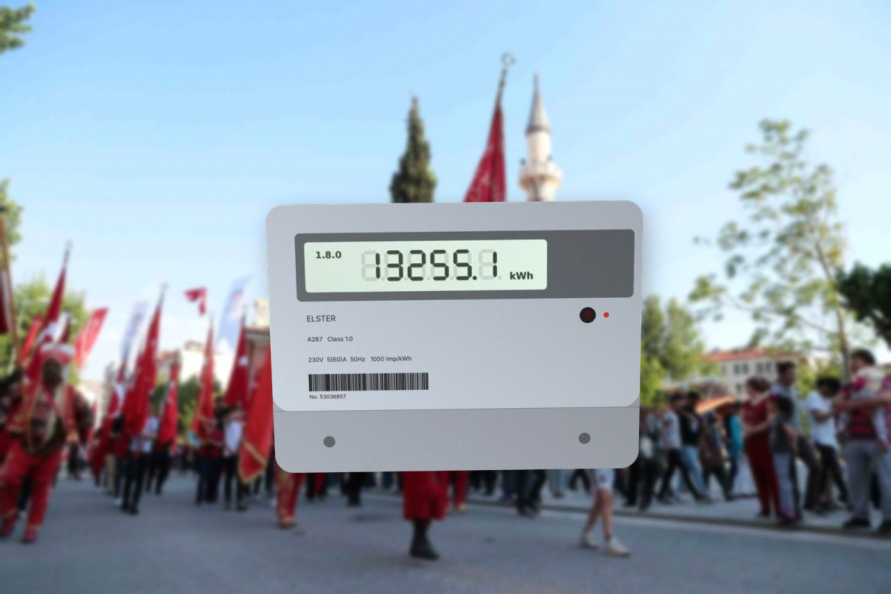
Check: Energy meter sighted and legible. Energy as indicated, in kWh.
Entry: 13255.1 kWh
